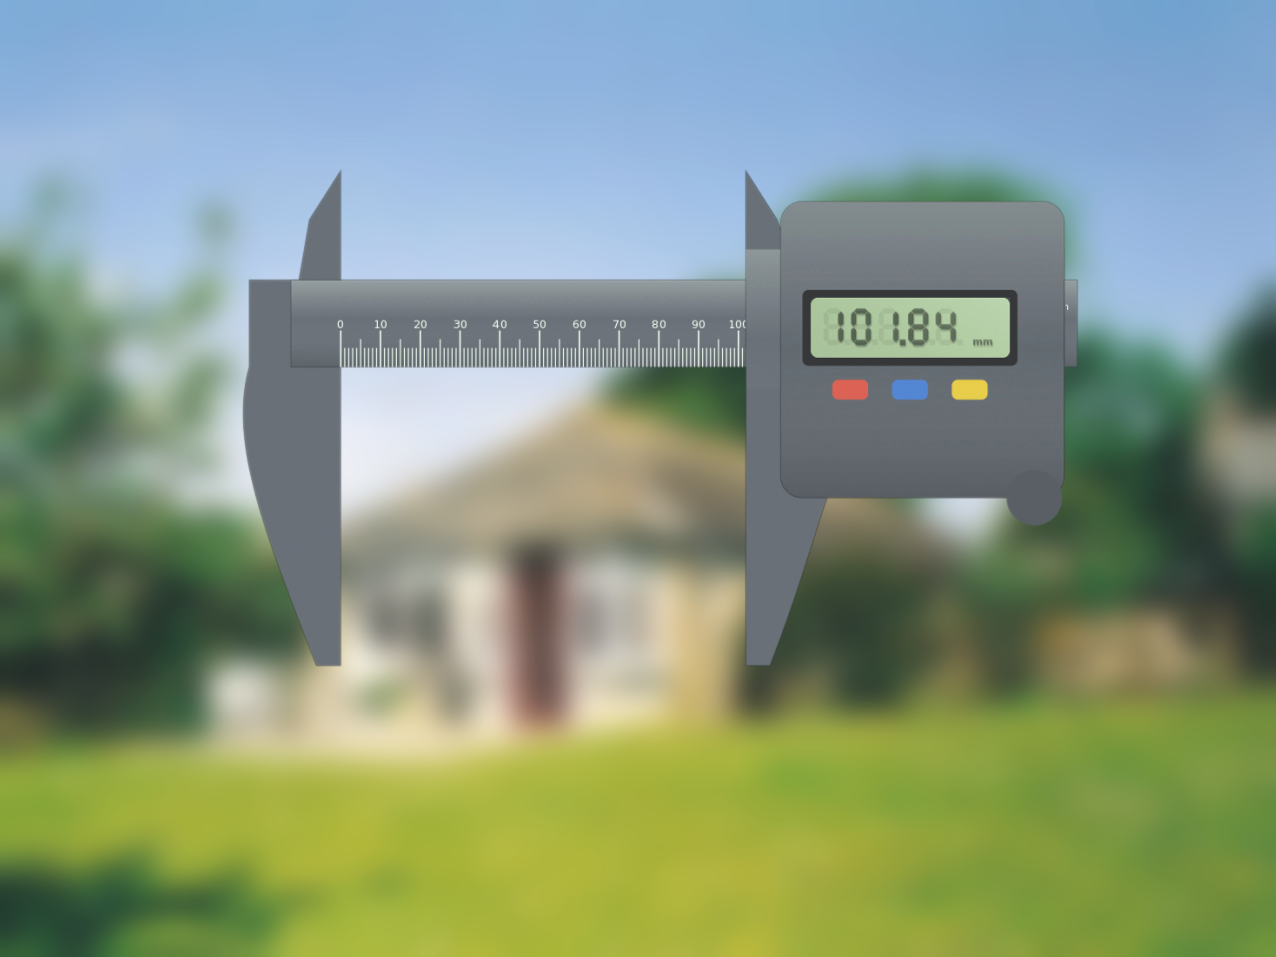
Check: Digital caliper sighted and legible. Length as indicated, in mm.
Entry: 101.84 mm
